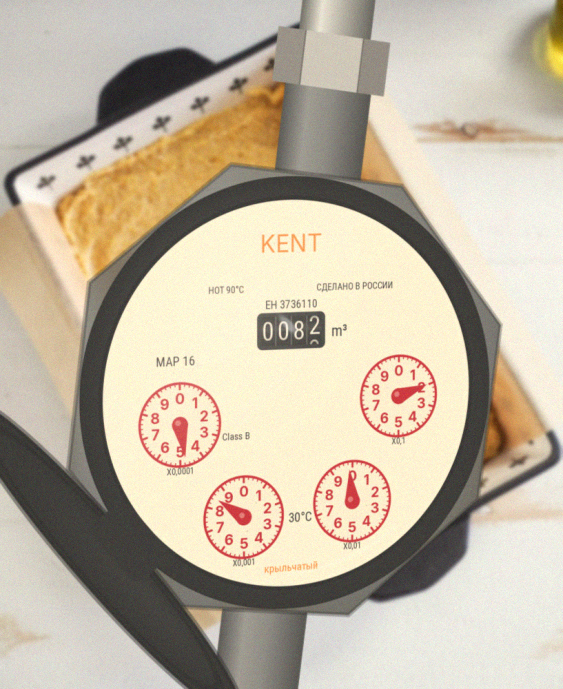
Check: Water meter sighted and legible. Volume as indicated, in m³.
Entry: 82.1984 m³
